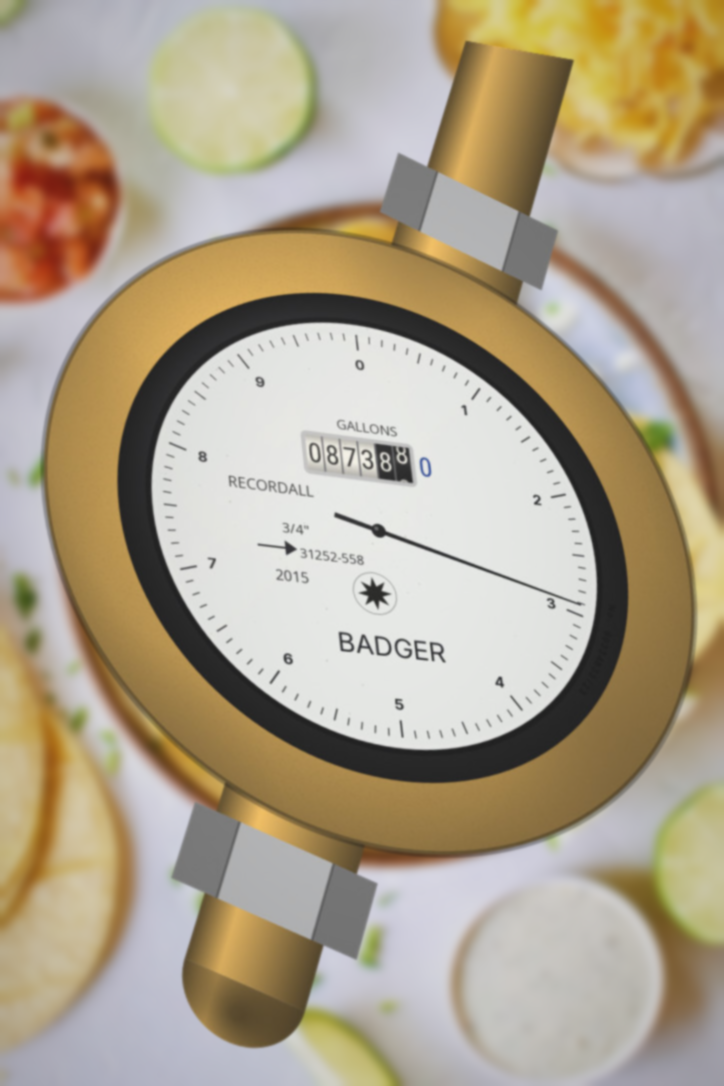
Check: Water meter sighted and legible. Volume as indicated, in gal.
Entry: 873882.9 gal
